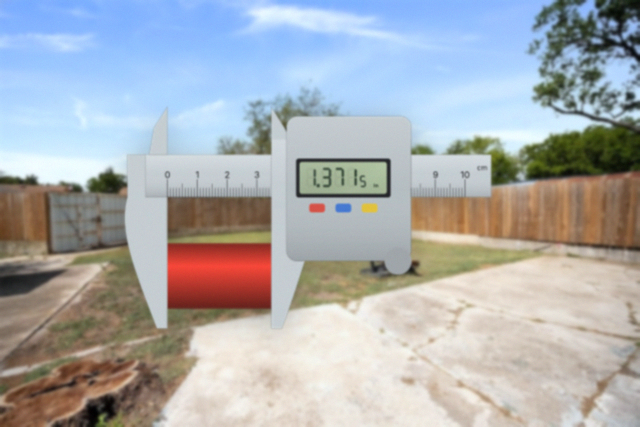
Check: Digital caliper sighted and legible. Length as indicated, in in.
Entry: 1.3715 in
